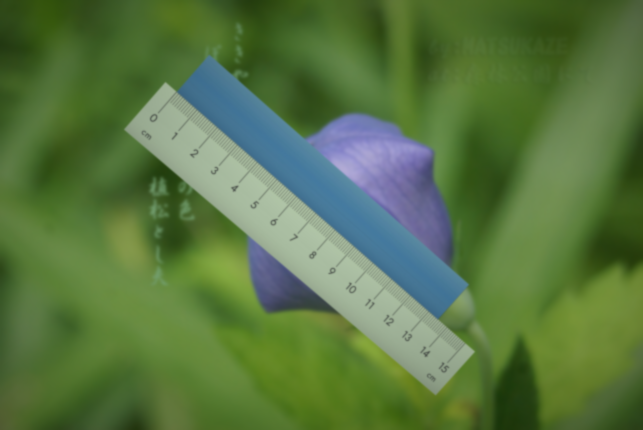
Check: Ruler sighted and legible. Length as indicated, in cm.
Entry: 13.5 cm
